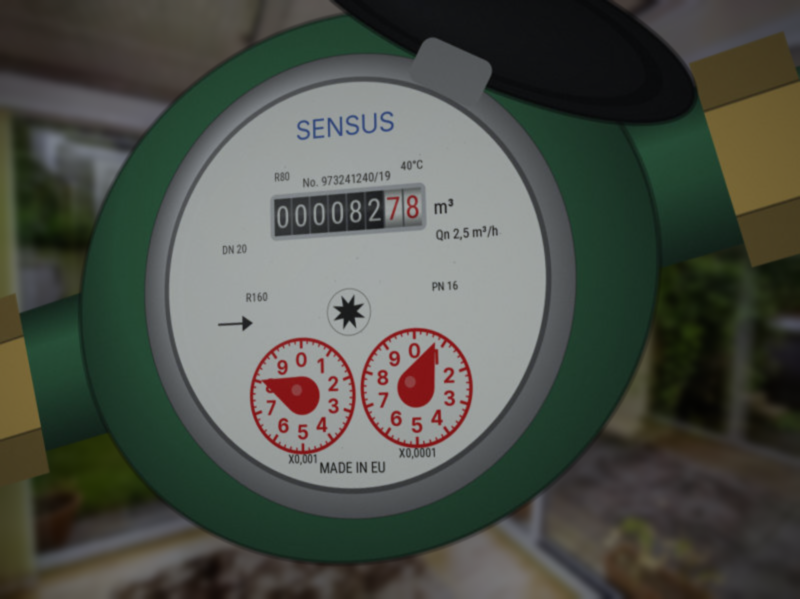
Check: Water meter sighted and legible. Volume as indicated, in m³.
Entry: 82.7880 m³
